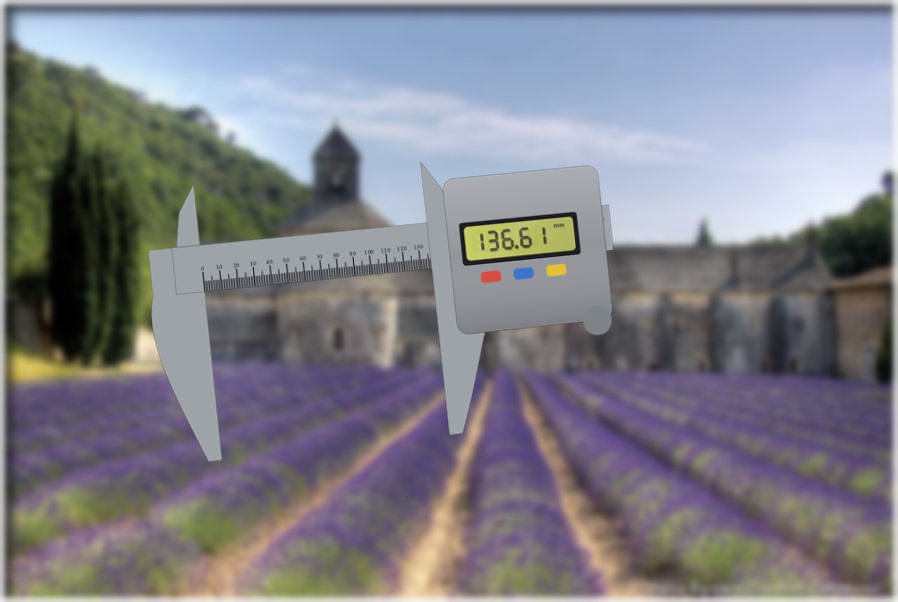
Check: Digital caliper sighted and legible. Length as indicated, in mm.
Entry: 136.61 mm
